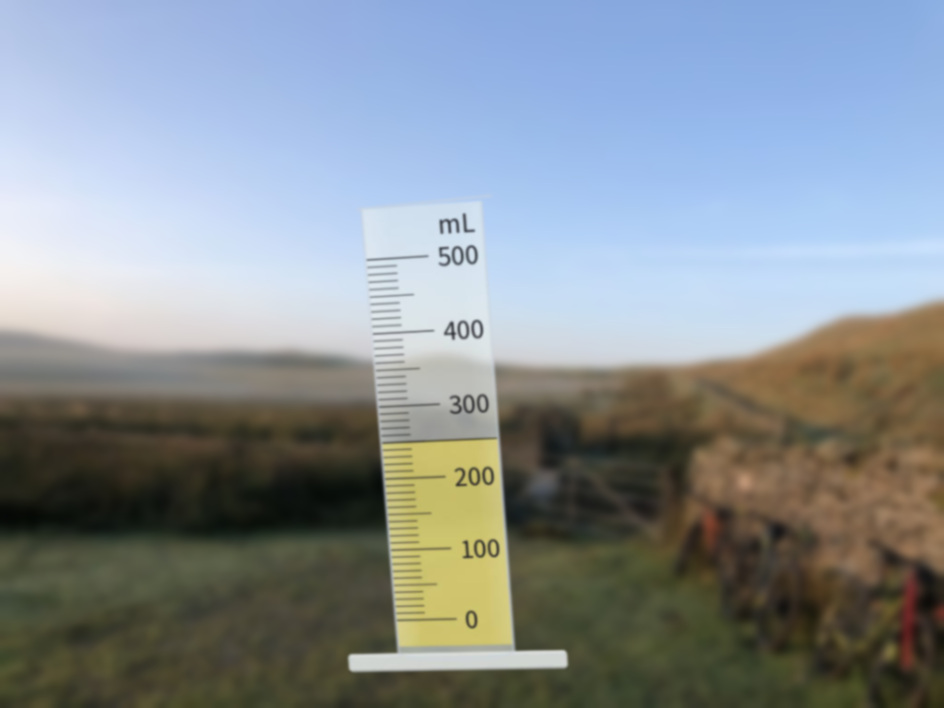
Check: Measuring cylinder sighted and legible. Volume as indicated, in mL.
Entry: 250 mL
